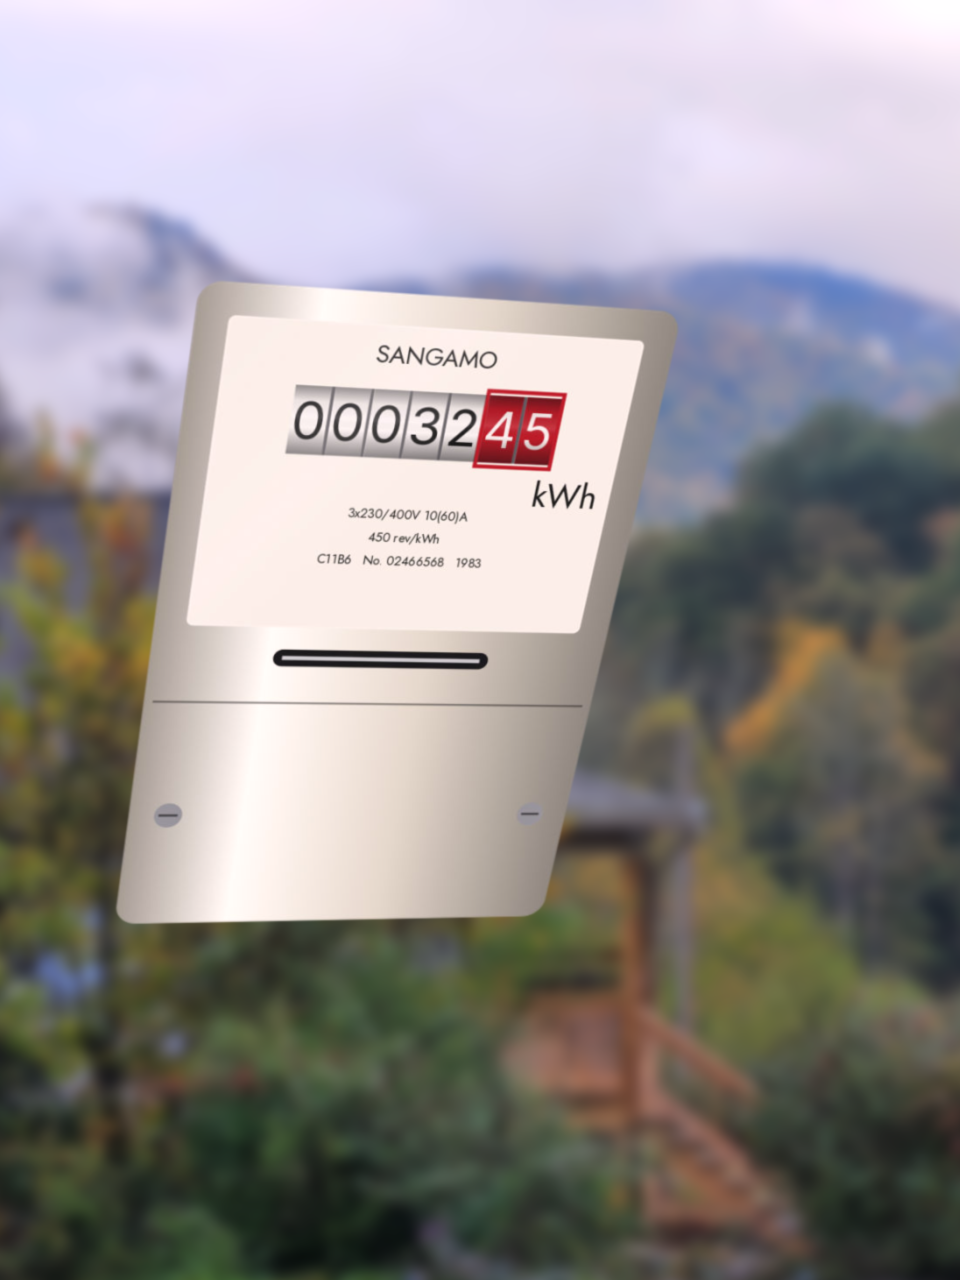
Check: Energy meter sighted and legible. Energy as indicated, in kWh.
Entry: 32.45 kWh
